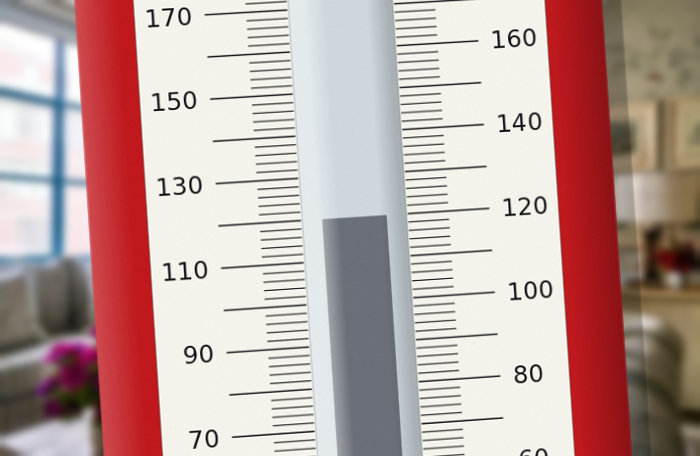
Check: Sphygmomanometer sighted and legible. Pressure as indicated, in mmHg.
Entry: 120 mmHg
